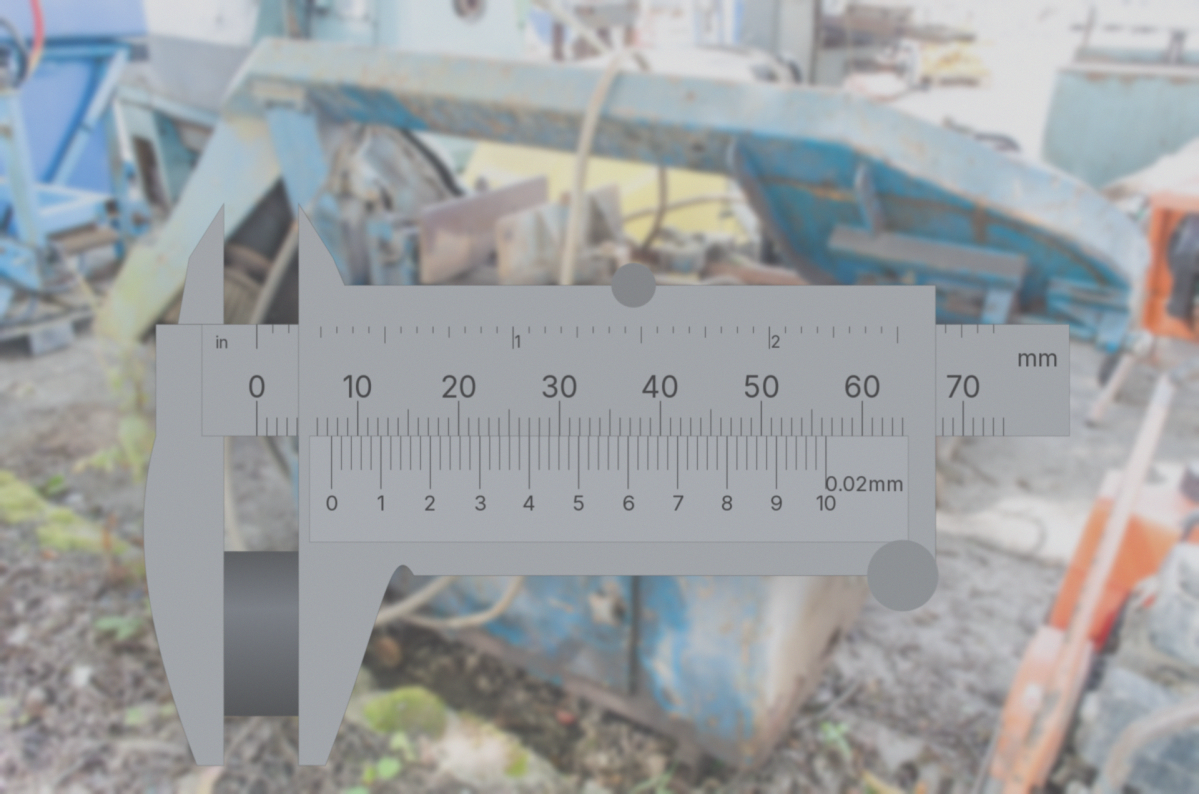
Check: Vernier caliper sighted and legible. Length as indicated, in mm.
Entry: 7.4 mm
